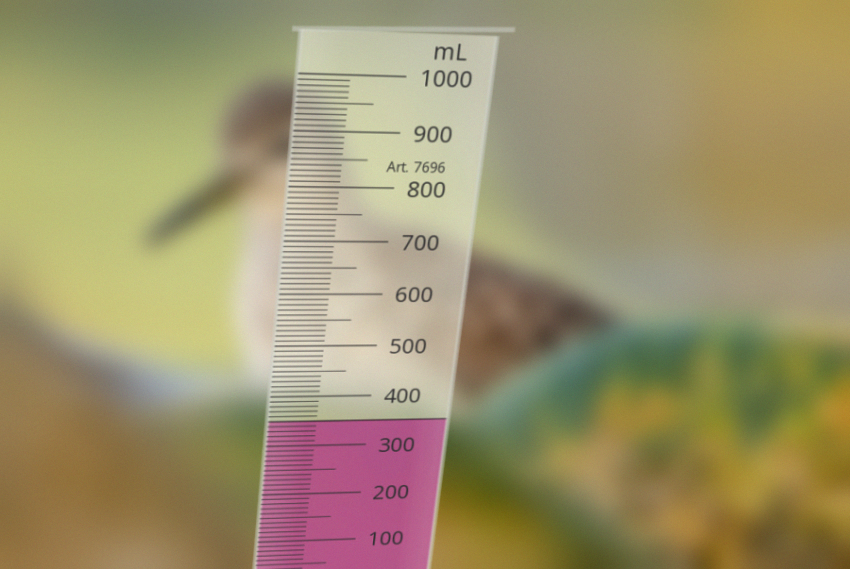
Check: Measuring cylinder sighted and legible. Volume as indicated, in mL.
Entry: 350 mL
